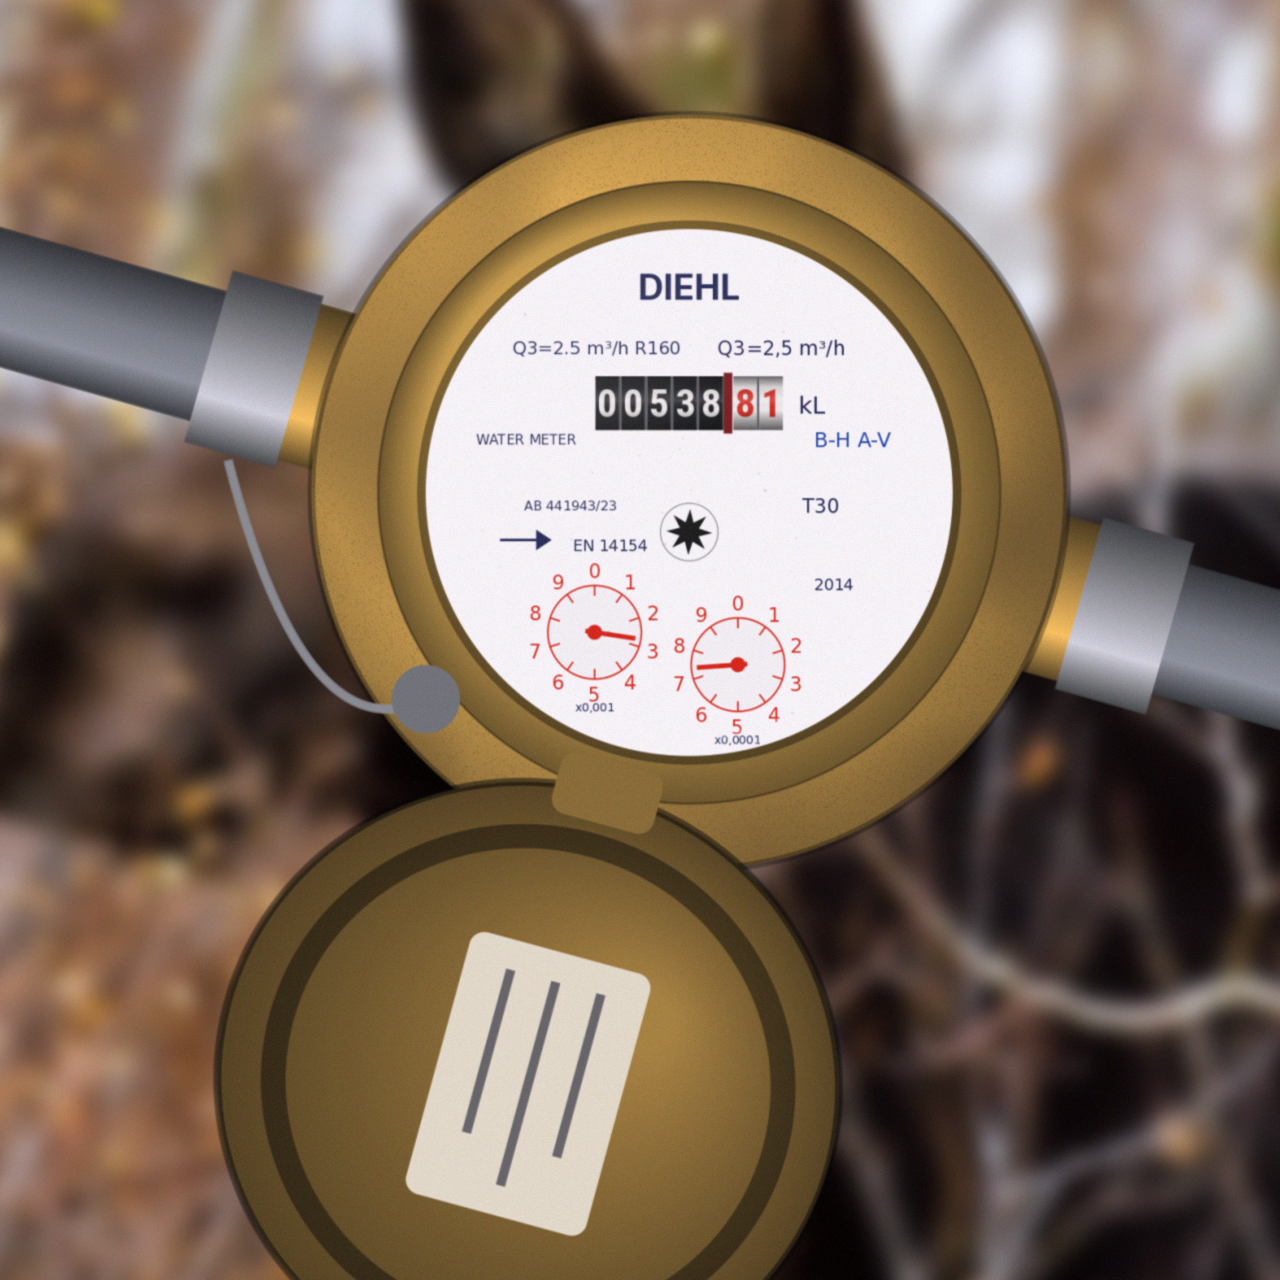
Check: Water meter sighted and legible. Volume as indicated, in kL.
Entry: 538.8127 kL
